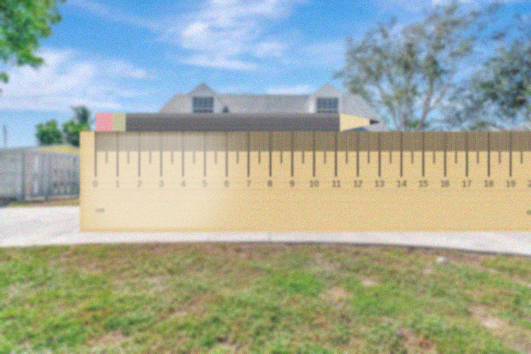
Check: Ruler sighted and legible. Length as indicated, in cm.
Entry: 13 cm
